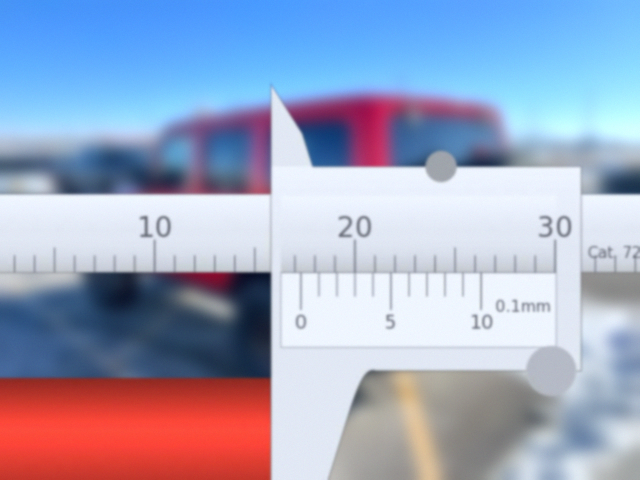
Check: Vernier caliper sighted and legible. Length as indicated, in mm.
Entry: 17.3 mm
